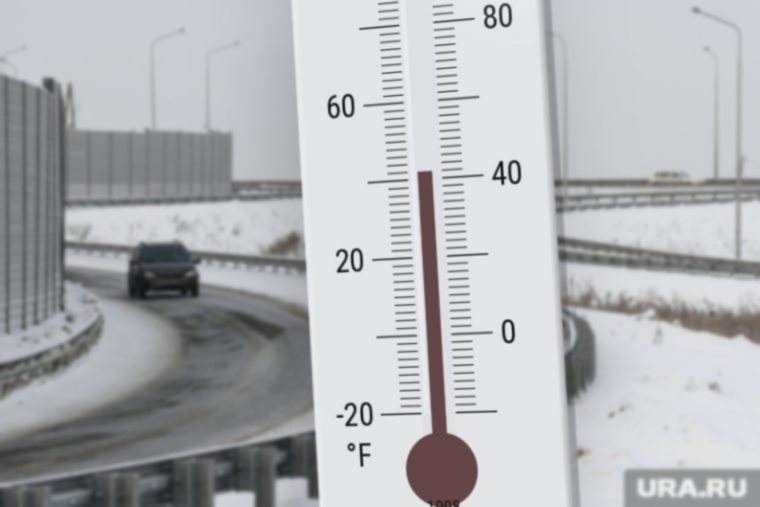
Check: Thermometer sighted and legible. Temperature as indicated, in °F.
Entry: 42 °F
